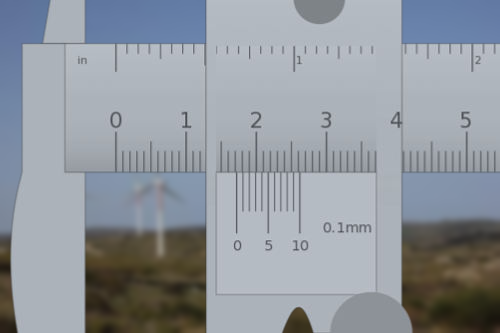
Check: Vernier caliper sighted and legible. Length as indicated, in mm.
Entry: 17.2 mm
